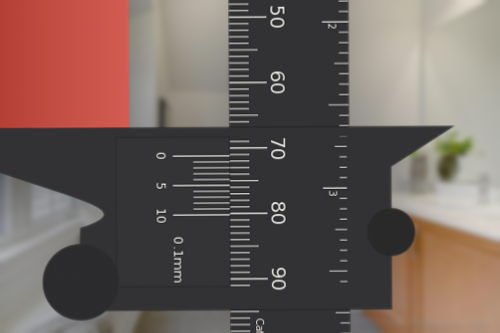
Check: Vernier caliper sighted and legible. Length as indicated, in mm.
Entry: 71.2 mm
